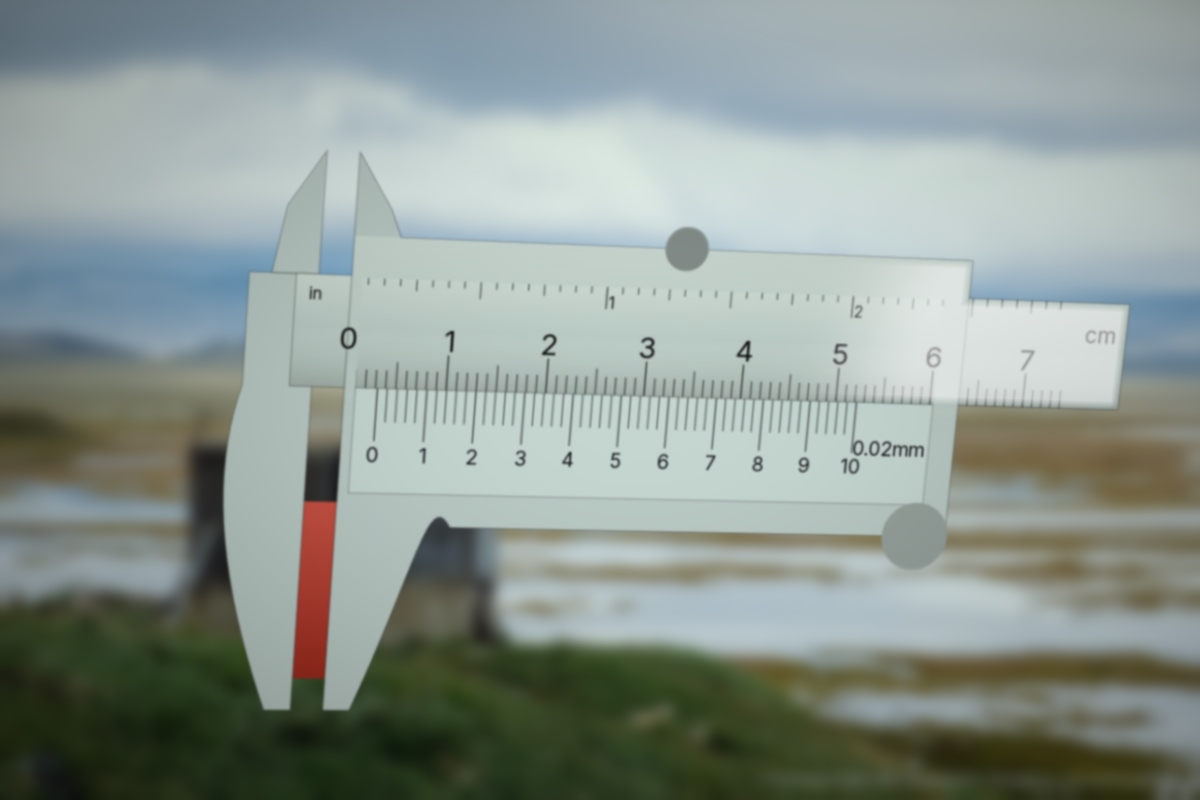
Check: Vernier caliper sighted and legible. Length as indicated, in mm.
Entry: 3.2 mm
